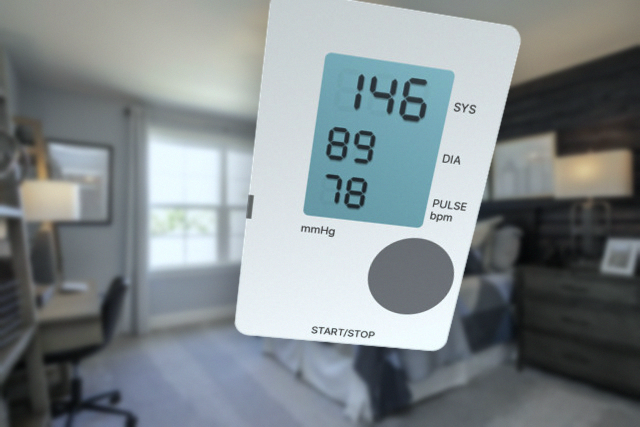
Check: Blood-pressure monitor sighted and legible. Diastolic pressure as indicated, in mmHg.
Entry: 89 mmHg
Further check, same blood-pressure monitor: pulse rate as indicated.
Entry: 78 bpm
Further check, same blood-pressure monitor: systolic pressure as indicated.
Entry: 146 mmHg
